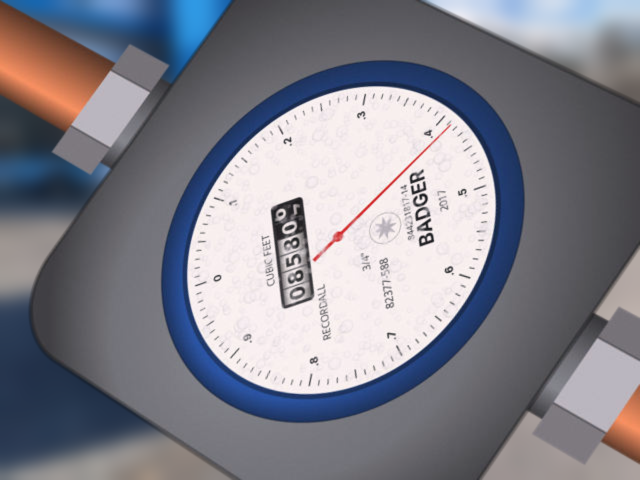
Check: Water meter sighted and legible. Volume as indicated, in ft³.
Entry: 85806.41 ft³
